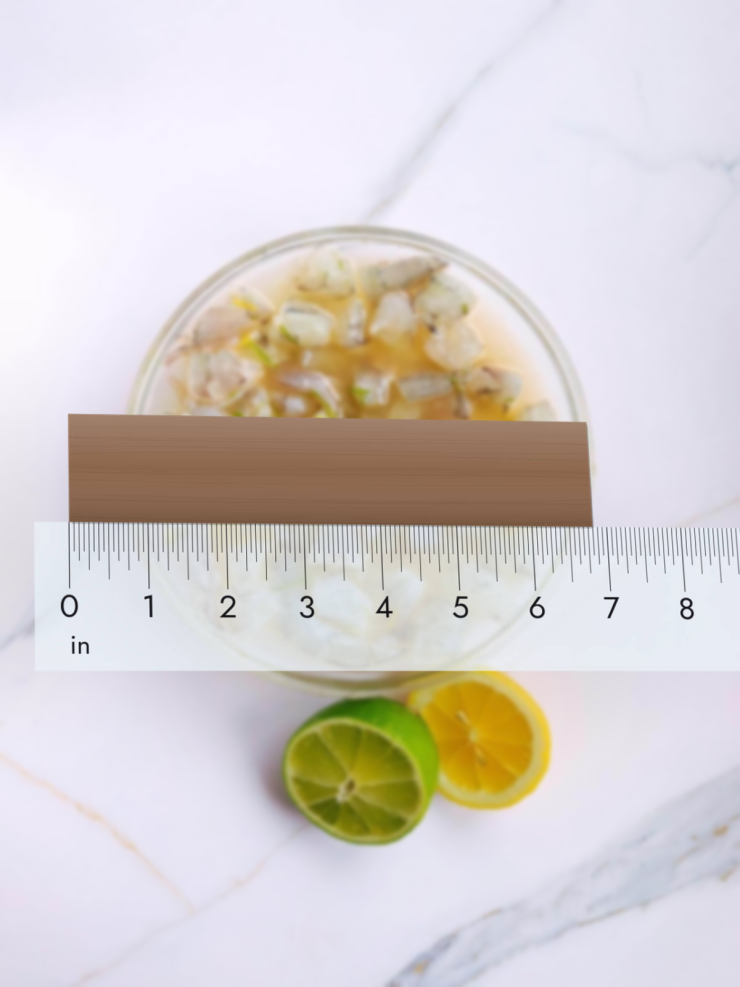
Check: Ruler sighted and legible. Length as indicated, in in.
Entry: 6.8125 in
